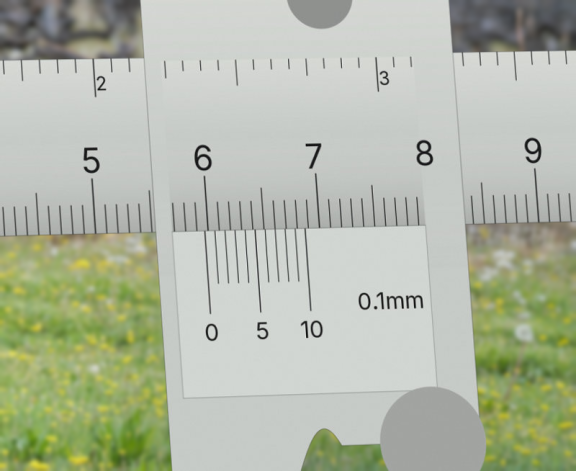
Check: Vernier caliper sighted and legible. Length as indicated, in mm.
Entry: 59.7 mm
